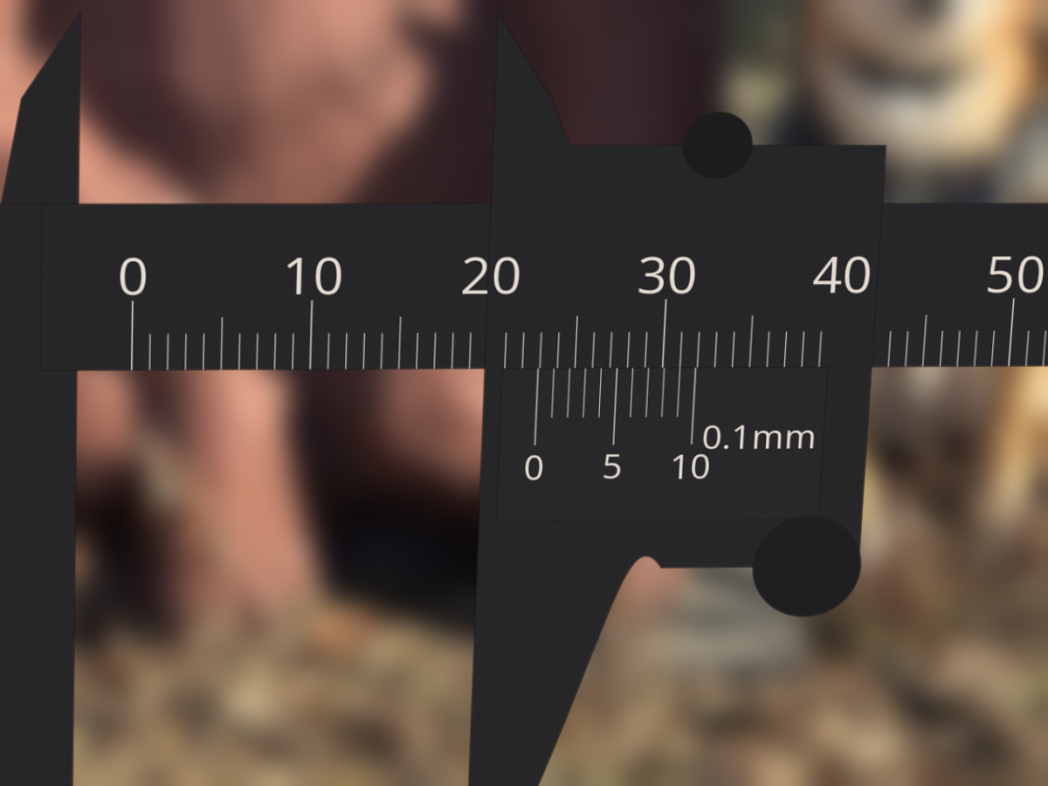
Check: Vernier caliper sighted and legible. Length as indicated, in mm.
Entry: 22.9 mm
